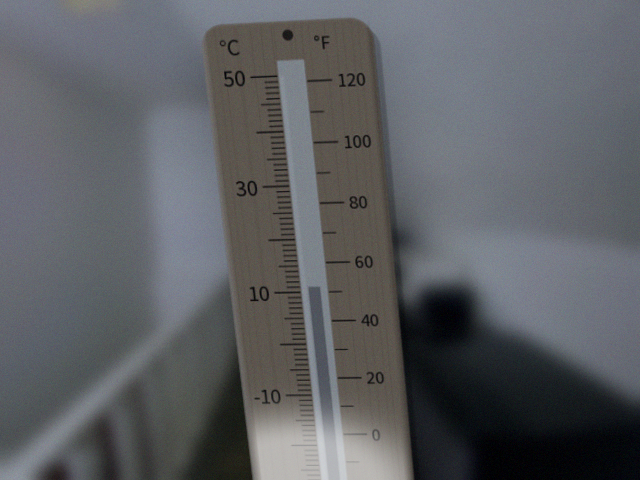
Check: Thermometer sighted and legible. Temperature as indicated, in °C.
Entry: 11 °C
